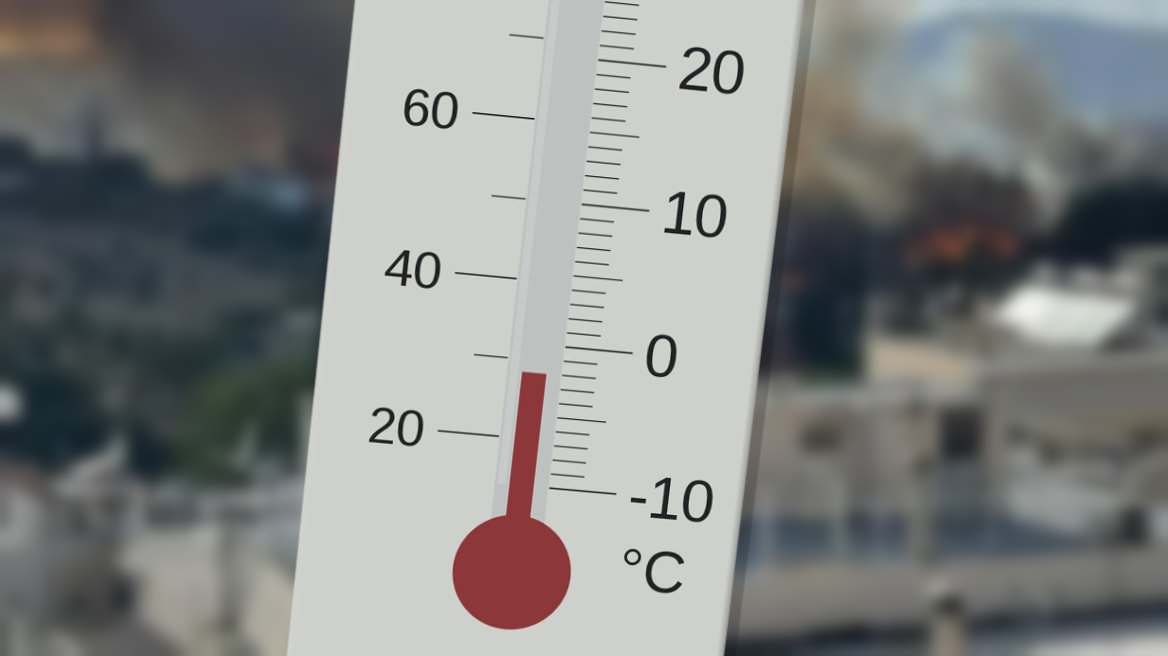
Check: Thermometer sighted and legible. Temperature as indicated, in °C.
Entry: -2 °C
